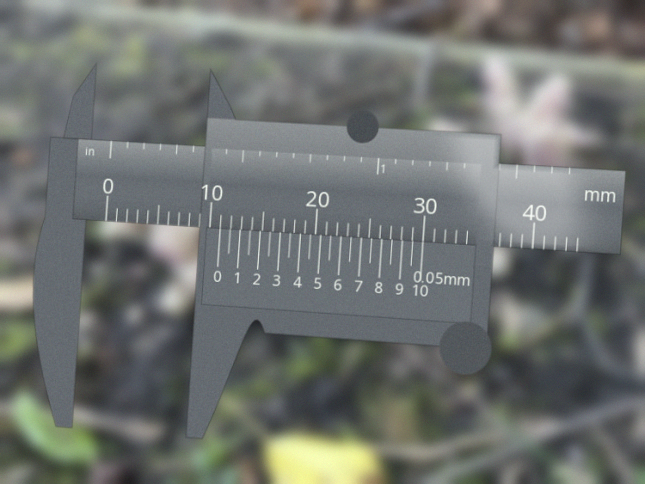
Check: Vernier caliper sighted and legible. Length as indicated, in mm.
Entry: 11.0 mm
